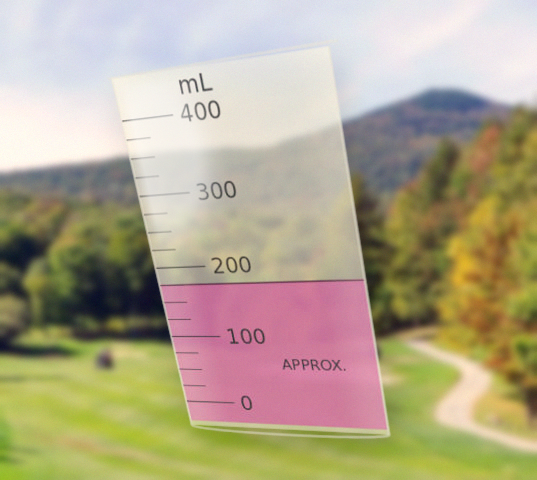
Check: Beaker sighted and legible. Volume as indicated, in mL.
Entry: 175 mL
